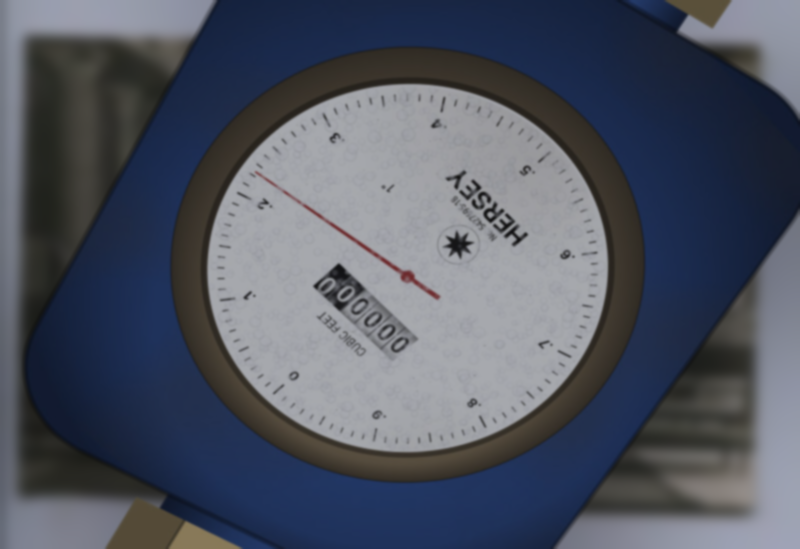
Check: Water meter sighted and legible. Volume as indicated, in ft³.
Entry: 0.22 ft³
